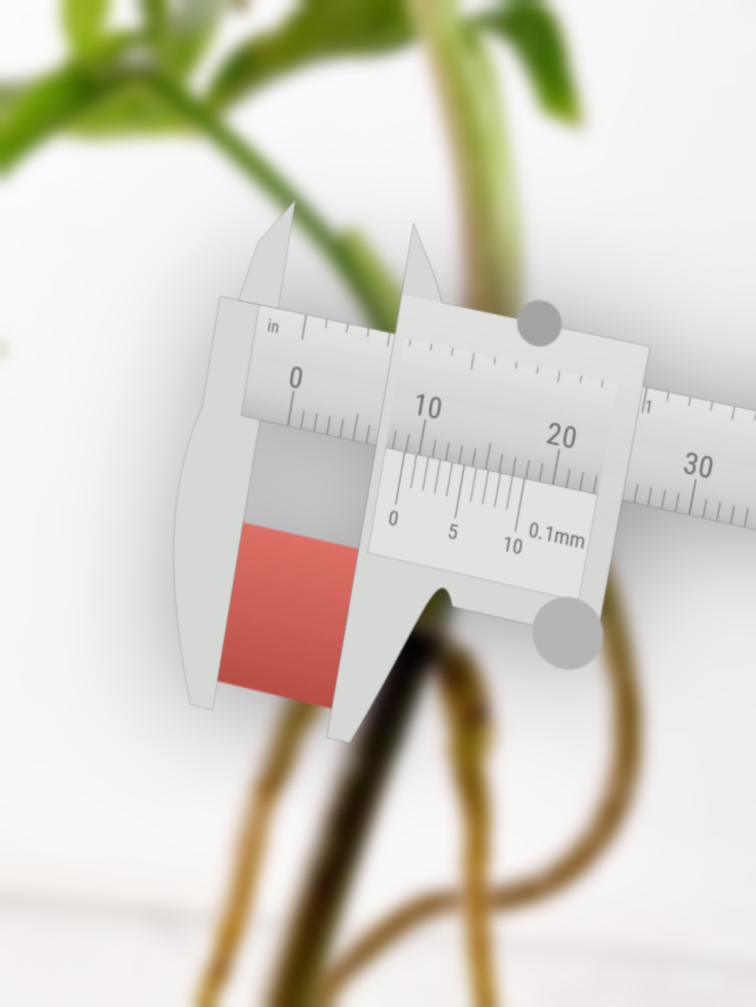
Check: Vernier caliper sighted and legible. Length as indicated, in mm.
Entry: 8.9 mm
